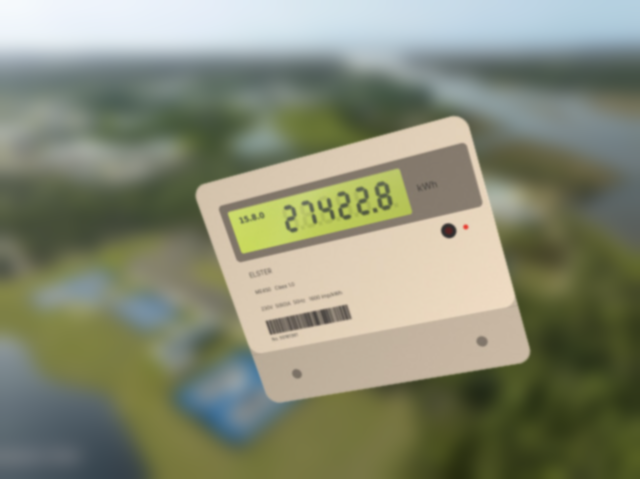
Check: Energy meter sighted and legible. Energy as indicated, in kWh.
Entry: 27422.8 kWh
